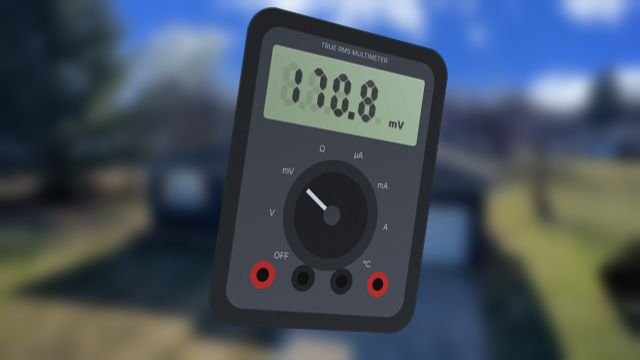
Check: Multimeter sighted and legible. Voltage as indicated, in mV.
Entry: 170.8 mV
